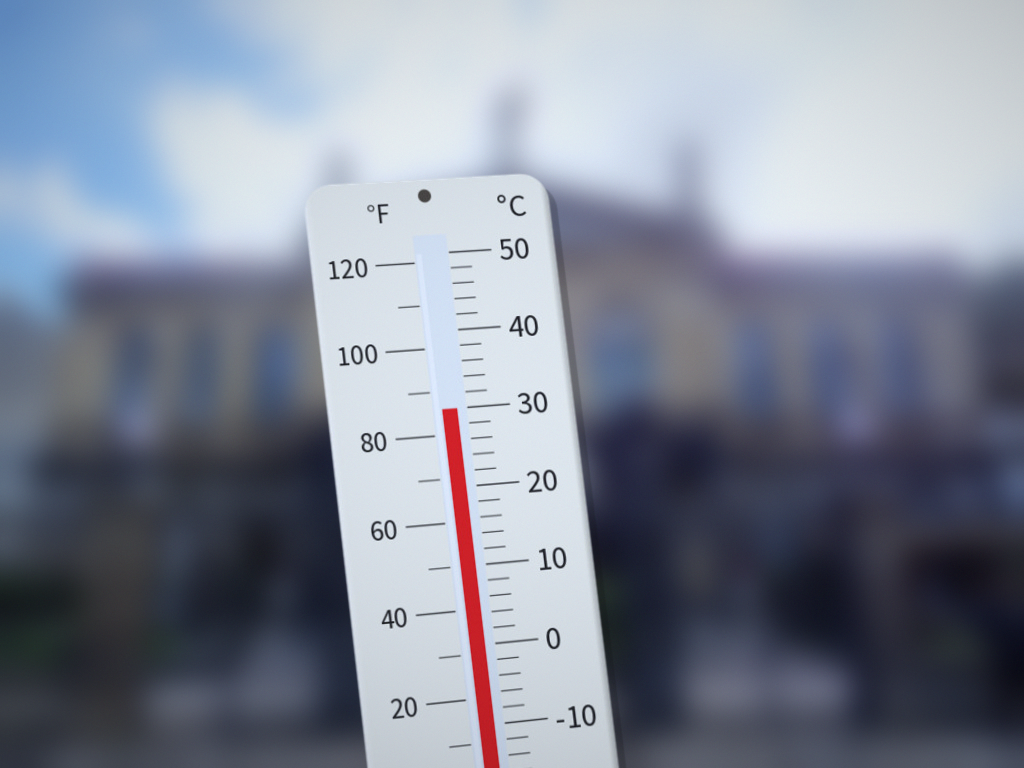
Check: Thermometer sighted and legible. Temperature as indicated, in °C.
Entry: 30 °C
